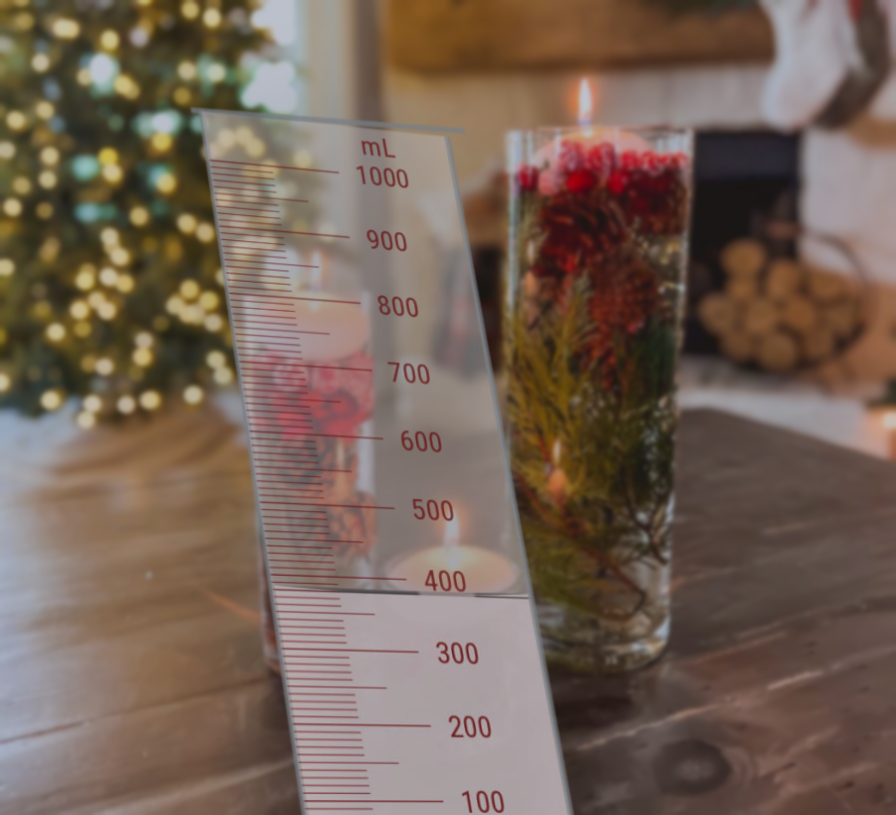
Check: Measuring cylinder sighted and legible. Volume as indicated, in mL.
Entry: 380 mL
